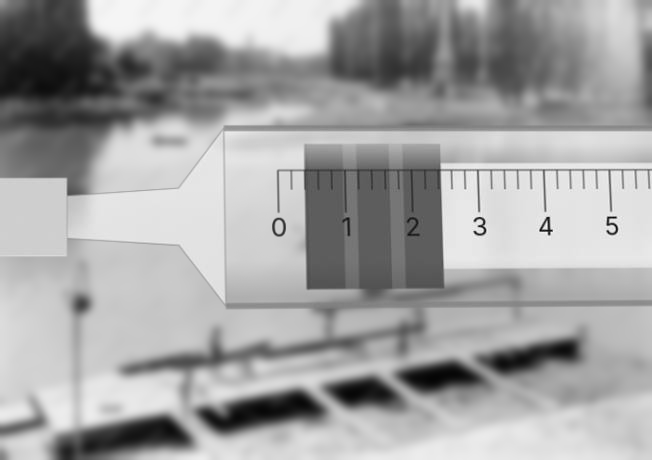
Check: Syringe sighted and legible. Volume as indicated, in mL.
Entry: 0.4 mL
